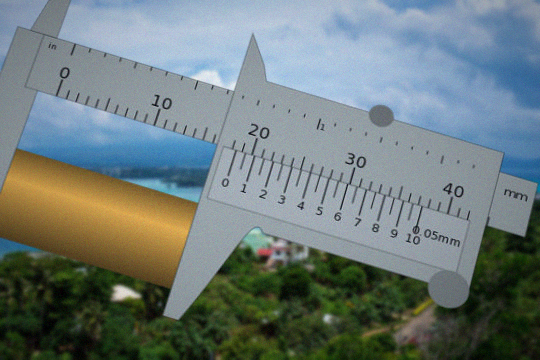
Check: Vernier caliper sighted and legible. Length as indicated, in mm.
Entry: 18.4 mm
